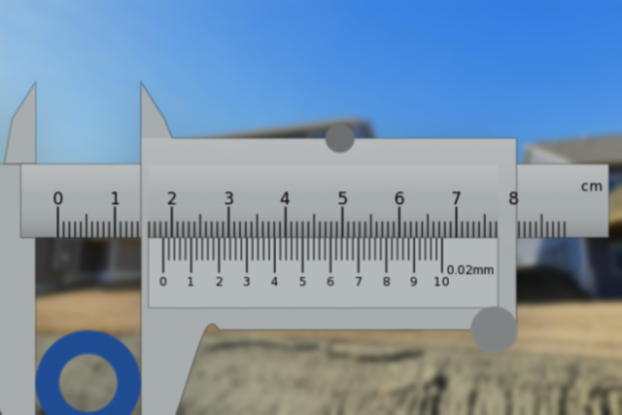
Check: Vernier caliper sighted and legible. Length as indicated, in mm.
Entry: 18.5 mm
